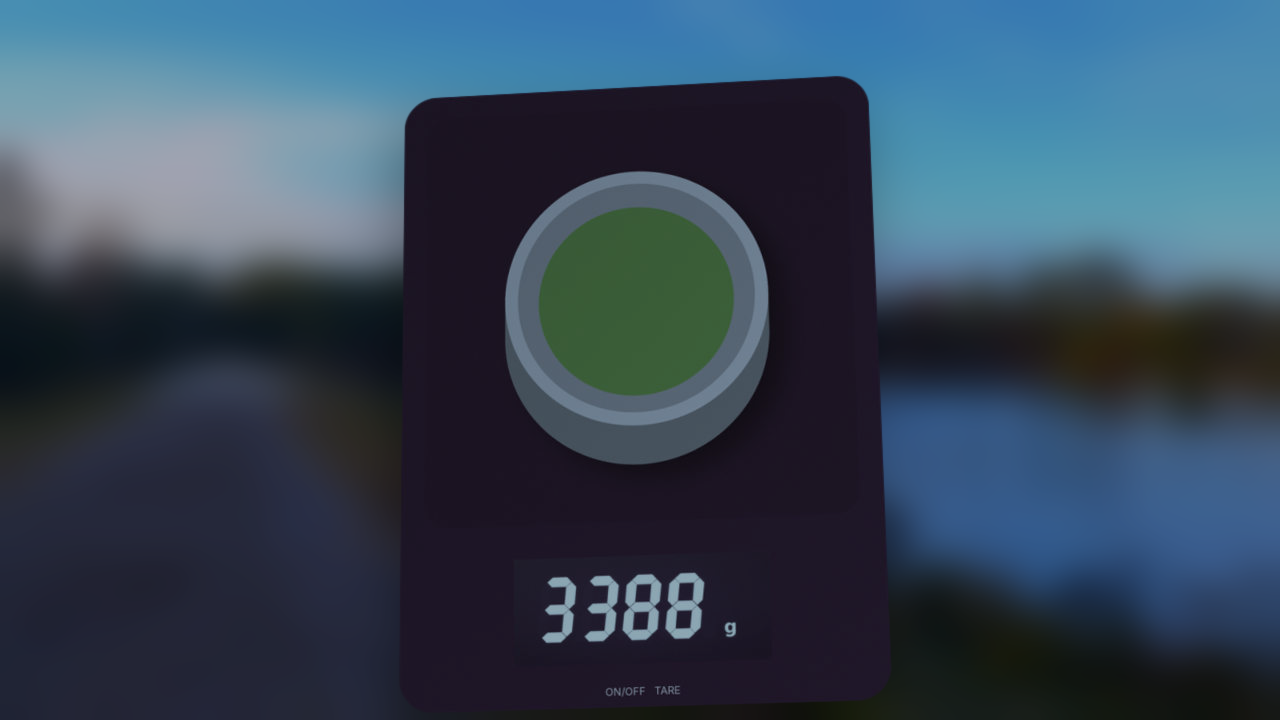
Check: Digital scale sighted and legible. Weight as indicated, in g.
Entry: 3388 g
